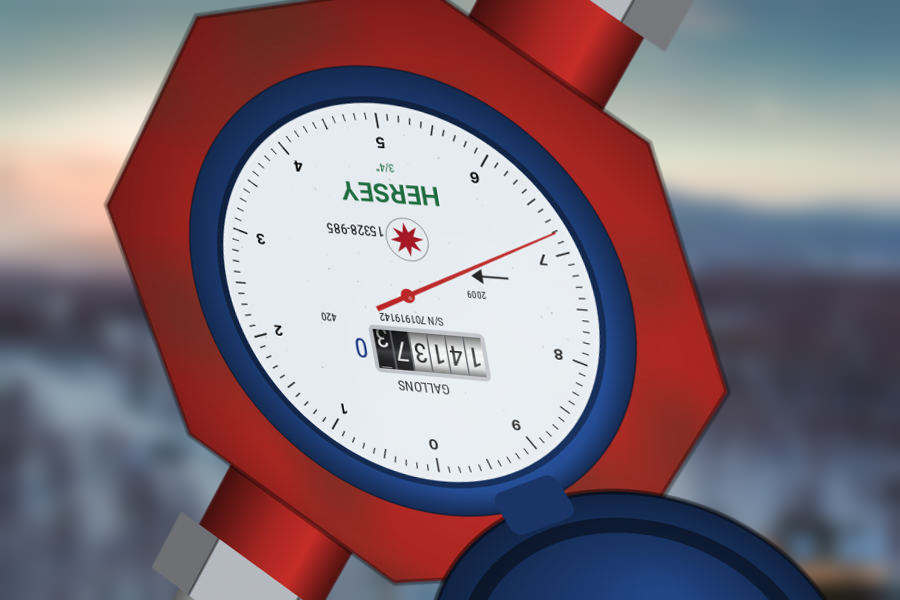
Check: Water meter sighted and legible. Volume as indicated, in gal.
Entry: 1413726.8 gal
